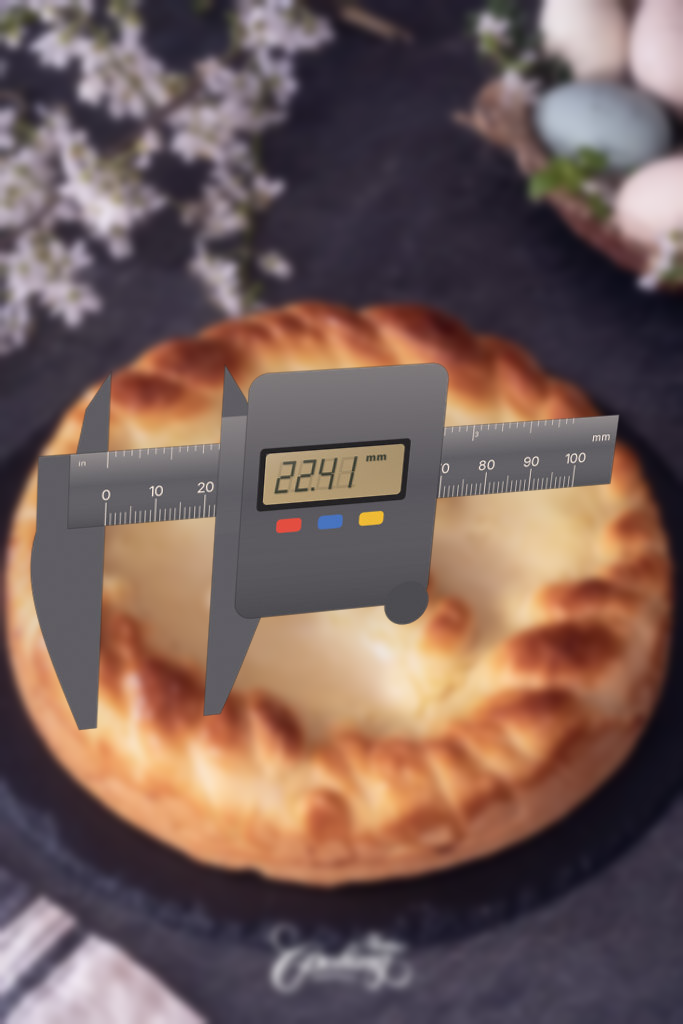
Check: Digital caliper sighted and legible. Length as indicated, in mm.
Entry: 22.41 mm
